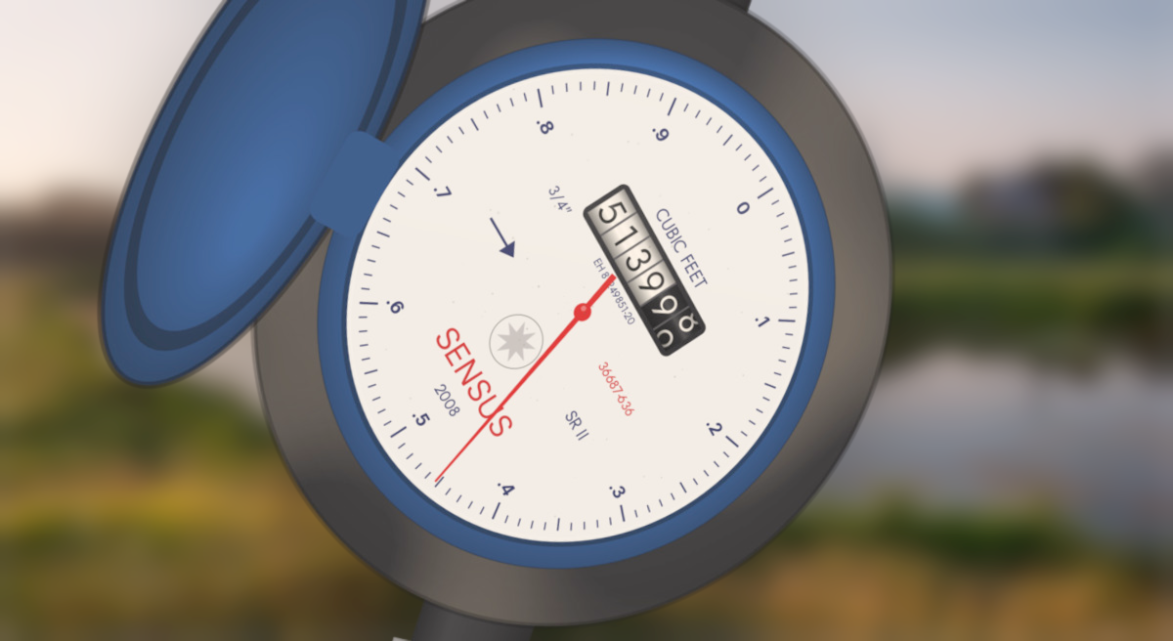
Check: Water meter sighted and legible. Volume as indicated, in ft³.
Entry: 513998.45 ft³
